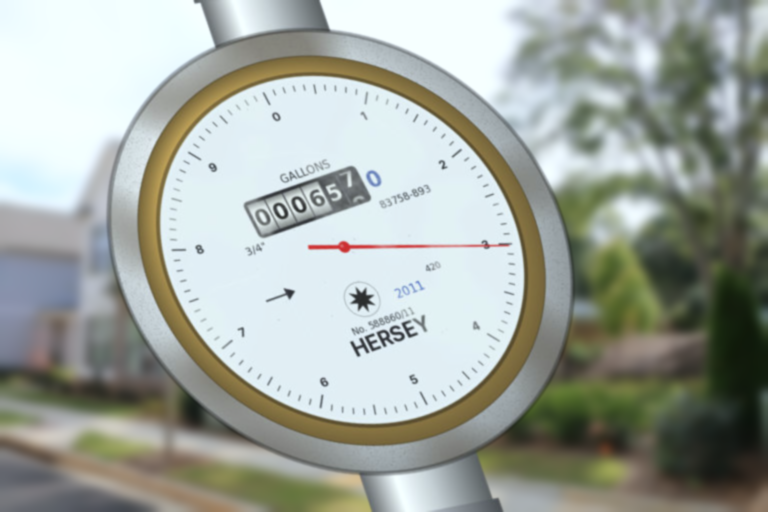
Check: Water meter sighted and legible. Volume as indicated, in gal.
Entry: 6573.0 gal
